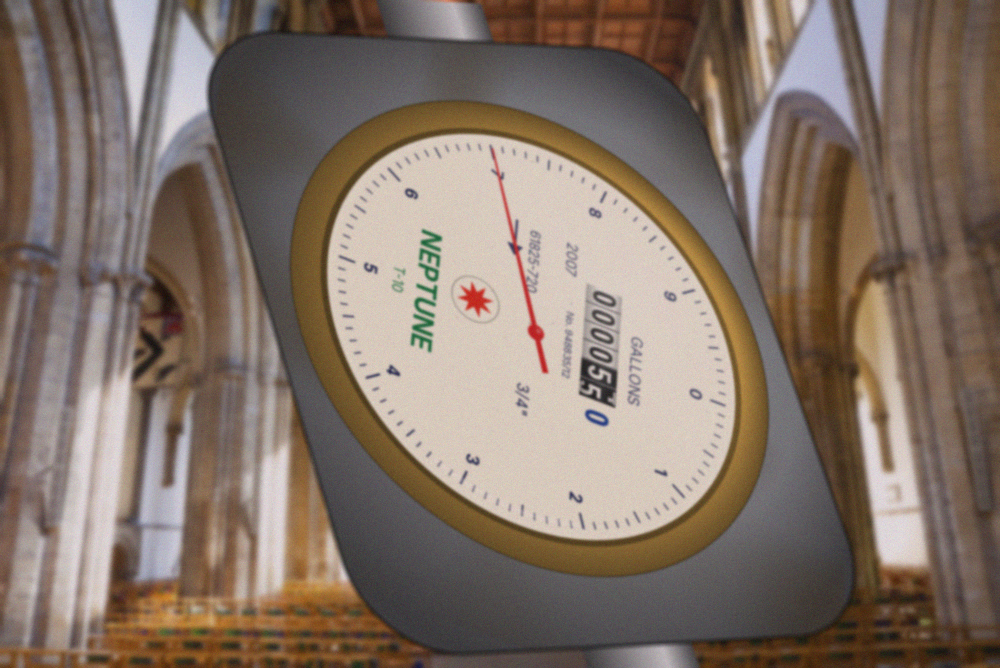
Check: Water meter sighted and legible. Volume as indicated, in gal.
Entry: 547.0 gal
